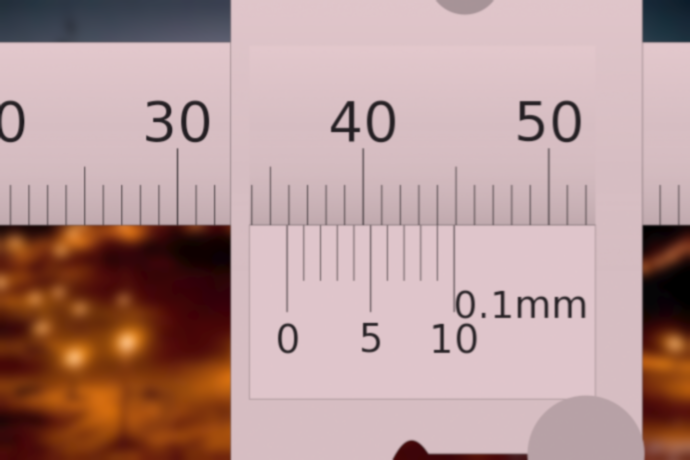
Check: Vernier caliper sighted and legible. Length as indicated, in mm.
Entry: 35.9 mm
